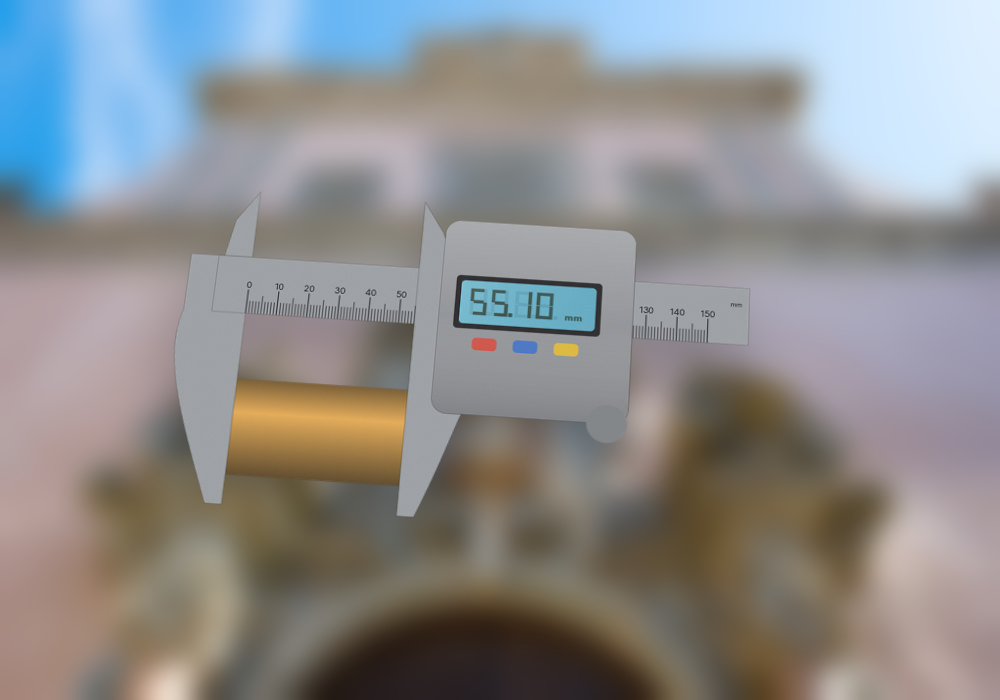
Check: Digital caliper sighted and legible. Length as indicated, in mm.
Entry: 55.10 mm
